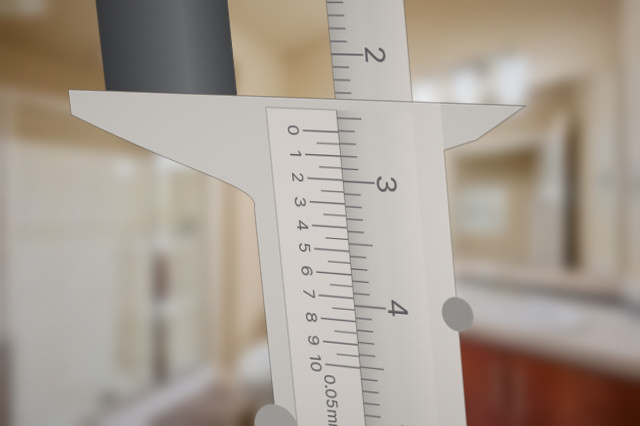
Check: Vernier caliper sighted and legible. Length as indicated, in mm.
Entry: 26.1 mm
